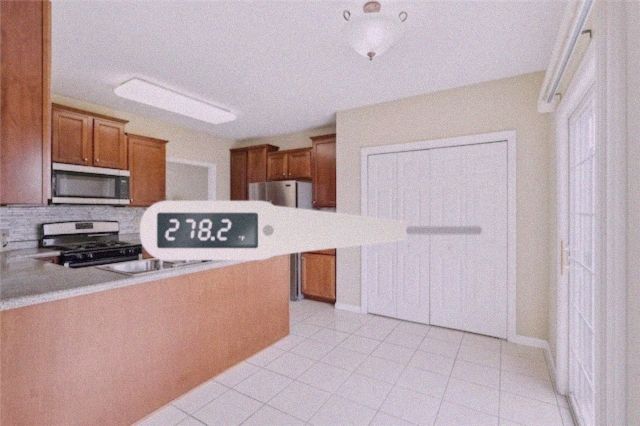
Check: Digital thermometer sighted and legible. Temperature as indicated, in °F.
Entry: 278.2 °F
